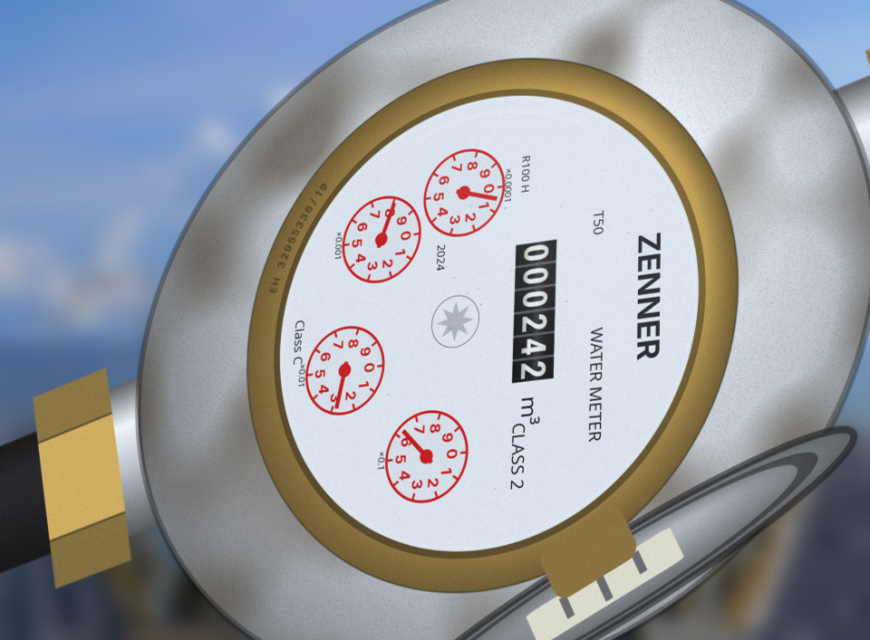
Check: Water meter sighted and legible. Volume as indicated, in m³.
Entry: 242.6280 m³
